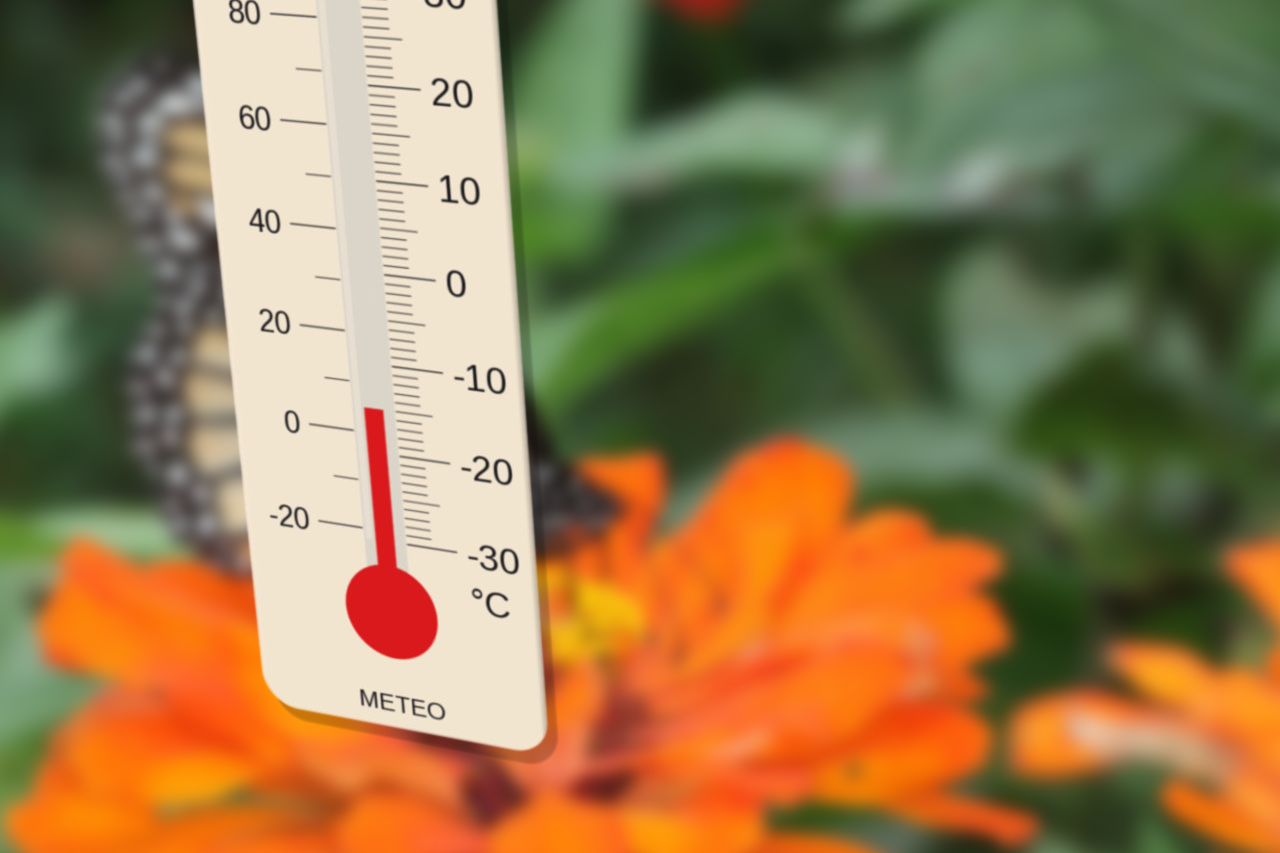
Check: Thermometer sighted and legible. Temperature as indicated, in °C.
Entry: -15 °C
